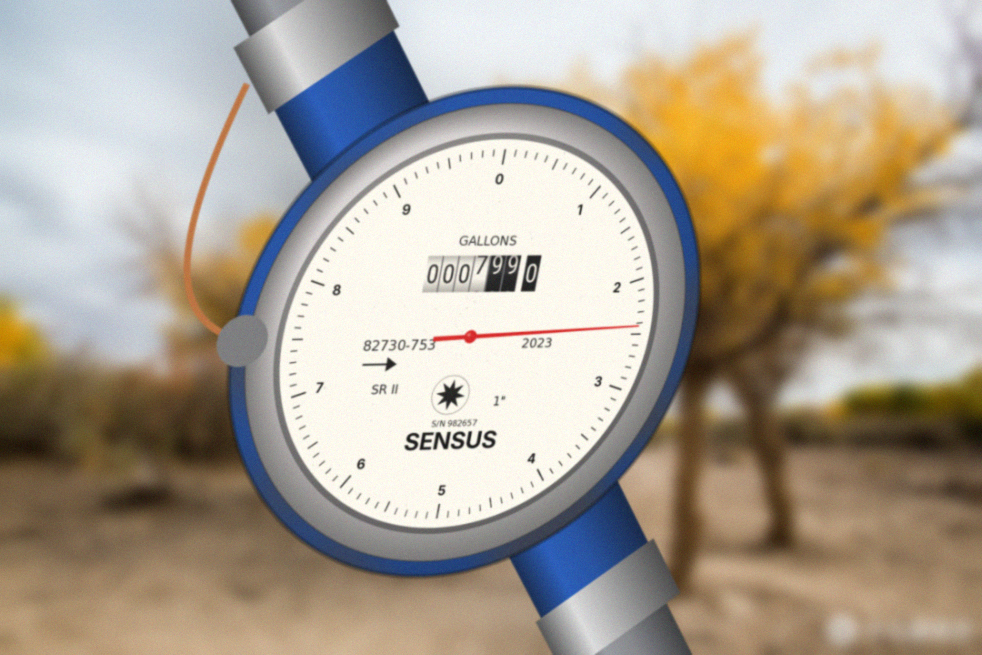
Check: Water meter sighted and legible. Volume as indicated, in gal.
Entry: 7992.4 gal
